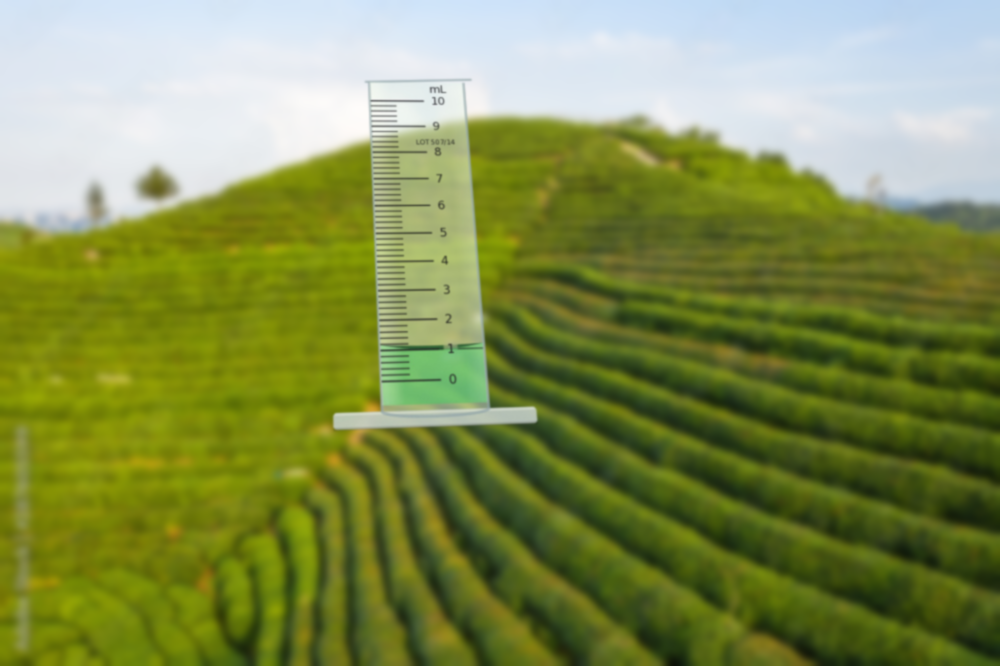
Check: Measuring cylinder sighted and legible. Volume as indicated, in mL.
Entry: 1 mL
